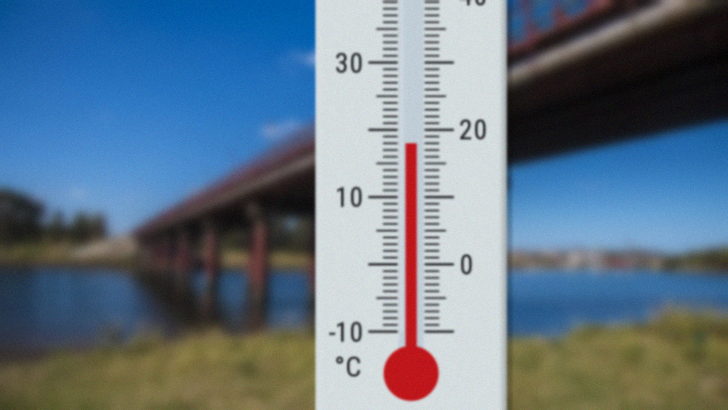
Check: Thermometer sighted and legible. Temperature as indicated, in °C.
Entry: 18 °C
